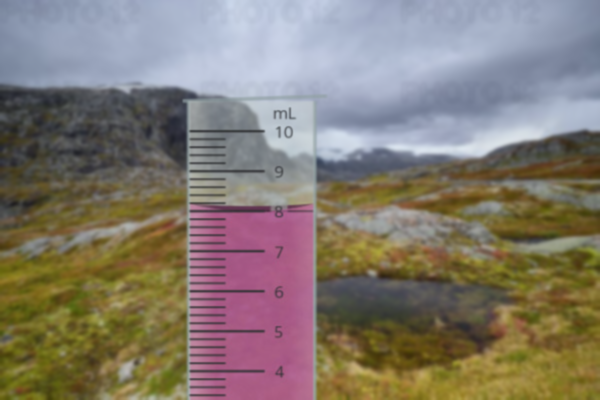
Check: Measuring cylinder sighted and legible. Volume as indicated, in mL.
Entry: 8 mL
